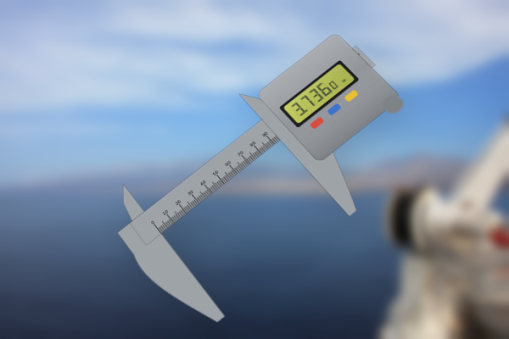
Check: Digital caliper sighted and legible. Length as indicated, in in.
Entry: 3.7360 in
